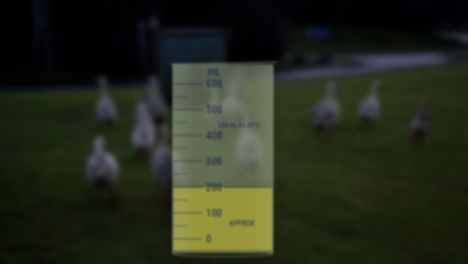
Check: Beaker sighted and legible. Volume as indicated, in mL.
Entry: 200 mL
